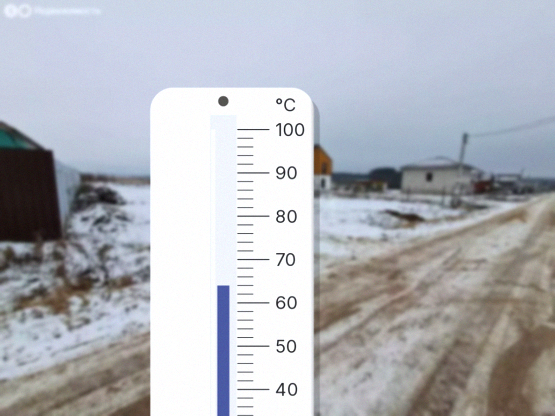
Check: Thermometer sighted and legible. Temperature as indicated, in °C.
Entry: 64 °C
